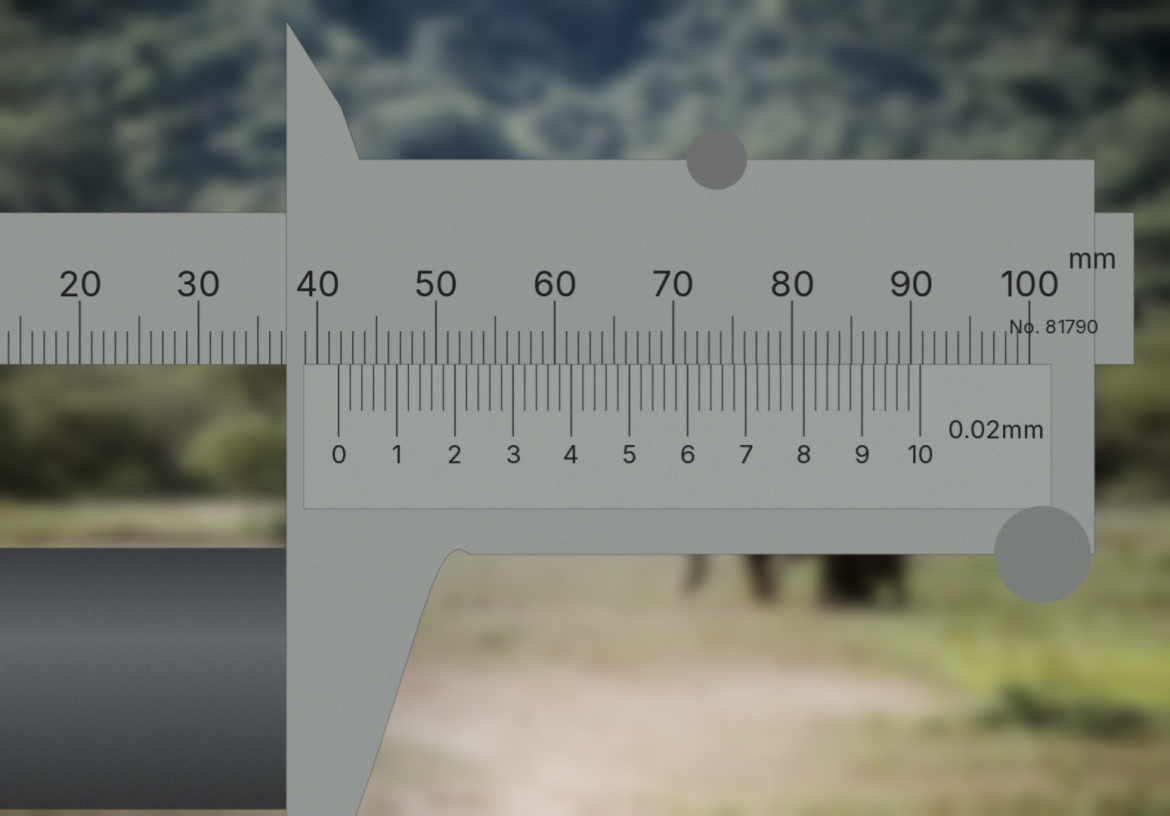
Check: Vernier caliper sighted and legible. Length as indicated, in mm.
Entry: 41.8 mm
